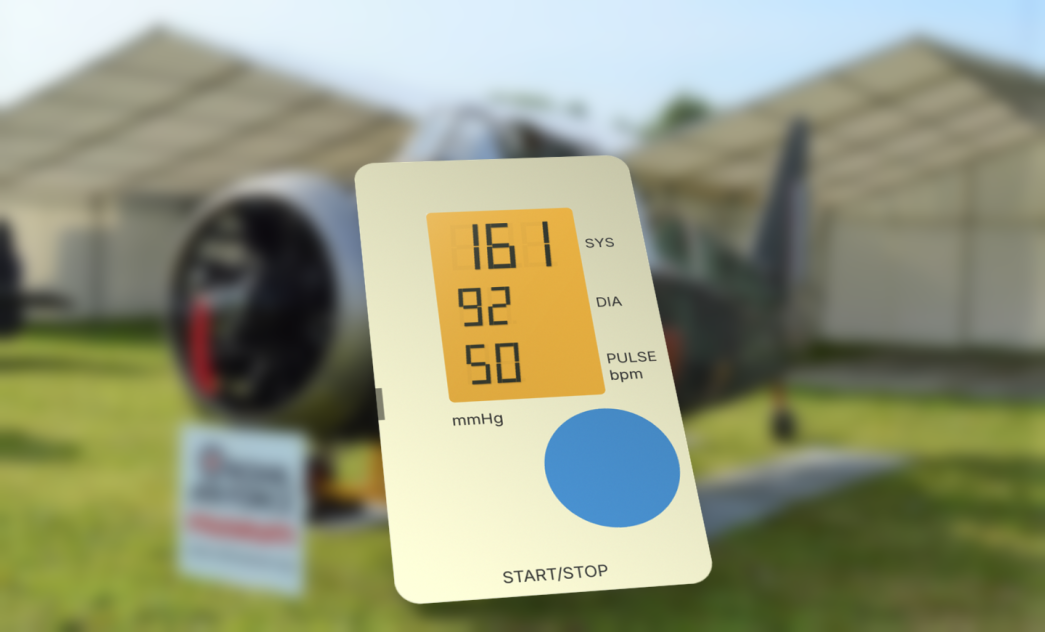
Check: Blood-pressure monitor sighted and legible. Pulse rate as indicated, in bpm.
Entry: 50 bpm
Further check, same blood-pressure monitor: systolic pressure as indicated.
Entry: 161 mmHg
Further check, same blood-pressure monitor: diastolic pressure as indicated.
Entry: 92 mmHg
